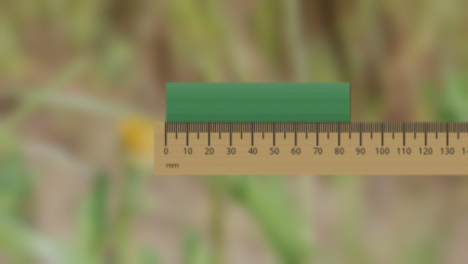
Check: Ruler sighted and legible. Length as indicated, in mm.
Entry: 85 mm
